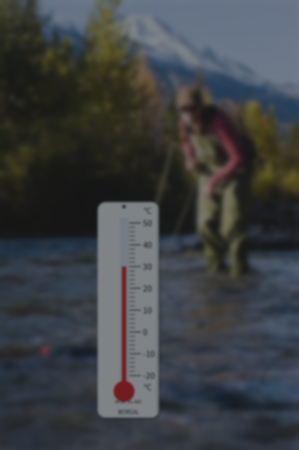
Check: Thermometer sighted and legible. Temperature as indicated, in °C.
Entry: 30 °C
